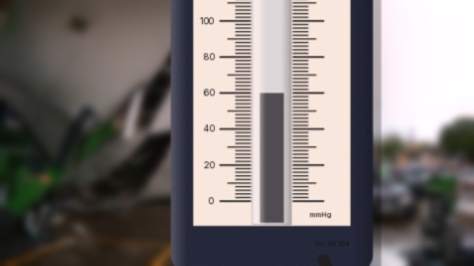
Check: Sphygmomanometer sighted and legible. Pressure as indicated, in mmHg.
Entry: 60 mmHg
